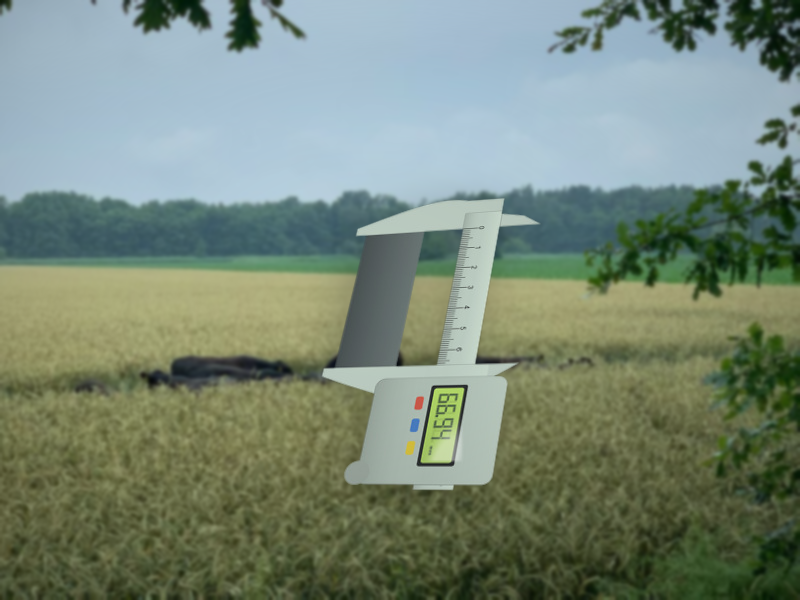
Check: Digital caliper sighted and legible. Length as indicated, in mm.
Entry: 66.94 mm
